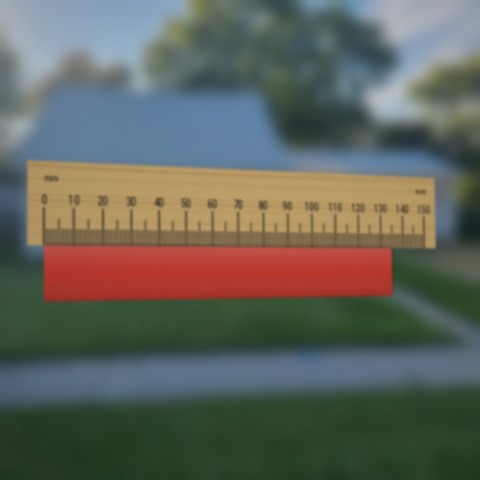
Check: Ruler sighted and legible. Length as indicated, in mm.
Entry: 135 mm
